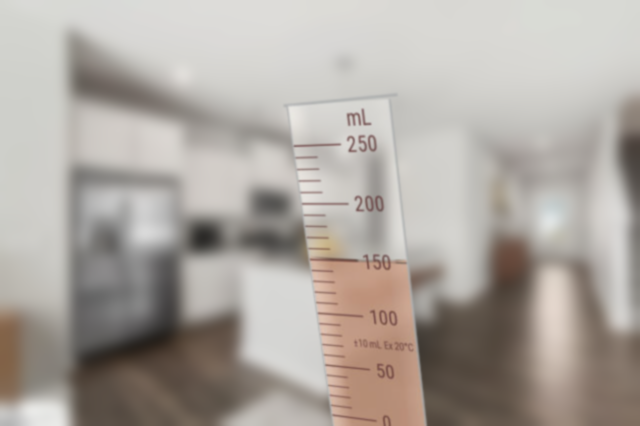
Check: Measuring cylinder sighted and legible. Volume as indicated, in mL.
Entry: 150 mL
